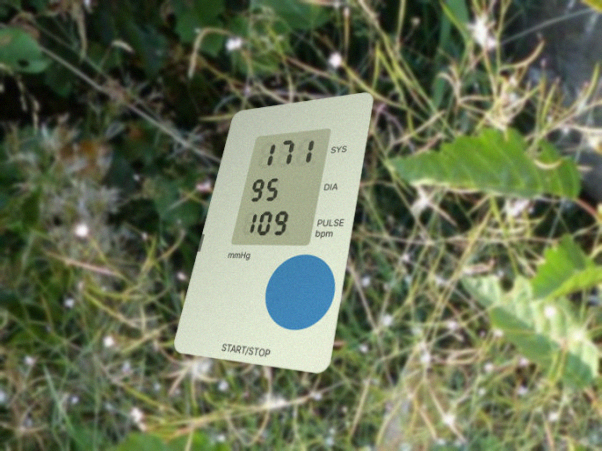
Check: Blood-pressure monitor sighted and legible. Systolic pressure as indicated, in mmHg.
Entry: 171 mmHg
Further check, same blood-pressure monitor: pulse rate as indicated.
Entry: 109 bpm
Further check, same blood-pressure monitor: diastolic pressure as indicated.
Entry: 95 mmHg
